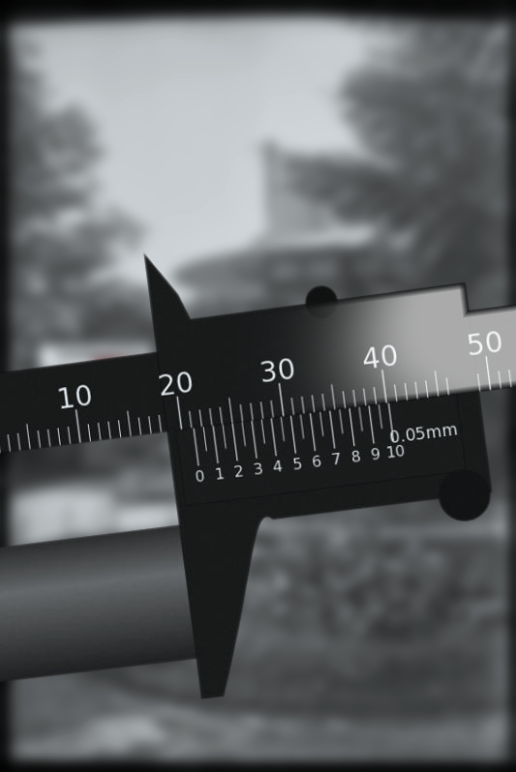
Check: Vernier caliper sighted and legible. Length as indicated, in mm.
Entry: 21.2 mm
